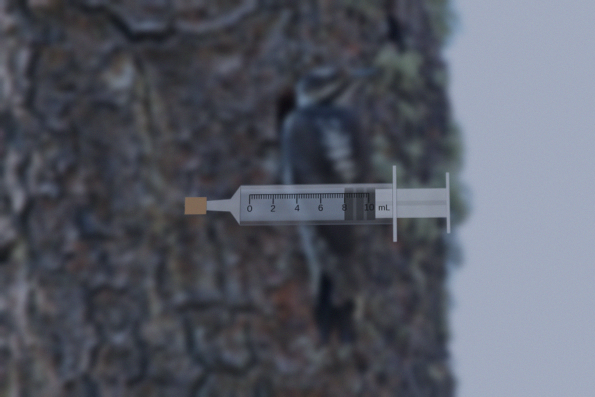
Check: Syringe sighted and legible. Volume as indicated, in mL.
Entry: 8 mL
